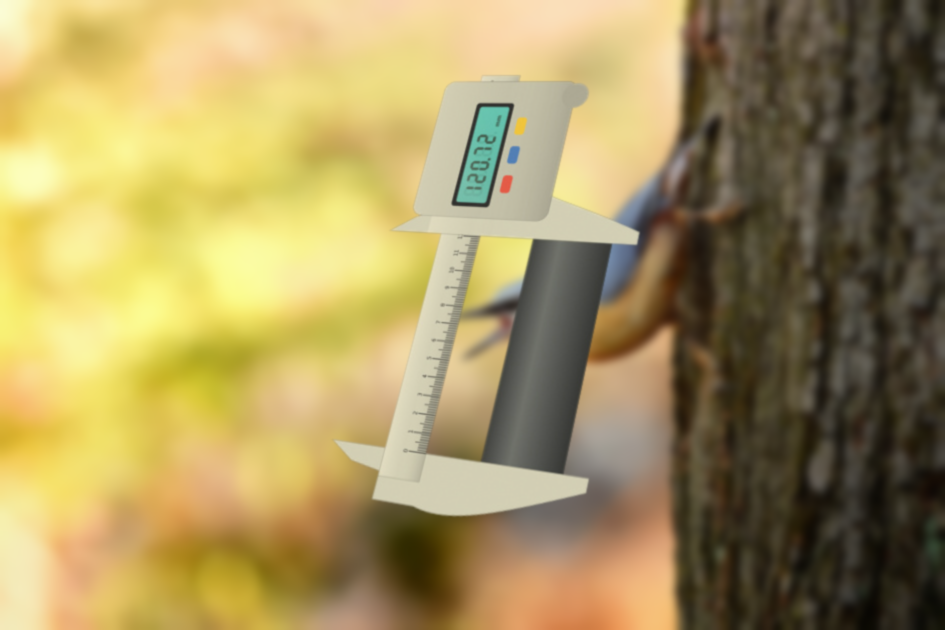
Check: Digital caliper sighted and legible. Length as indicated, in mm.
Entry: 120.72 mm
